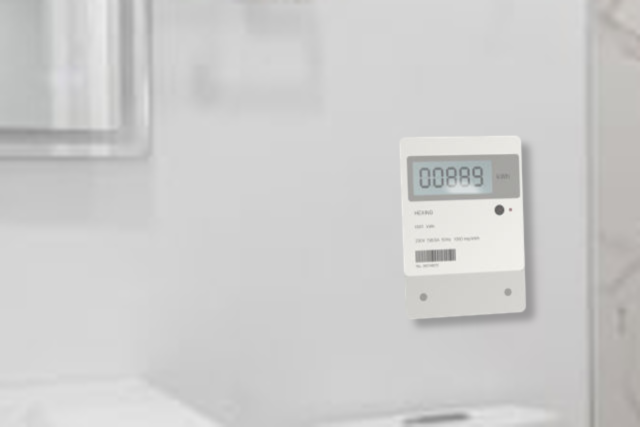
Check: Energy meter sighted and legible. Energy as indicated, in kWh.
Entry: 889 kWh
